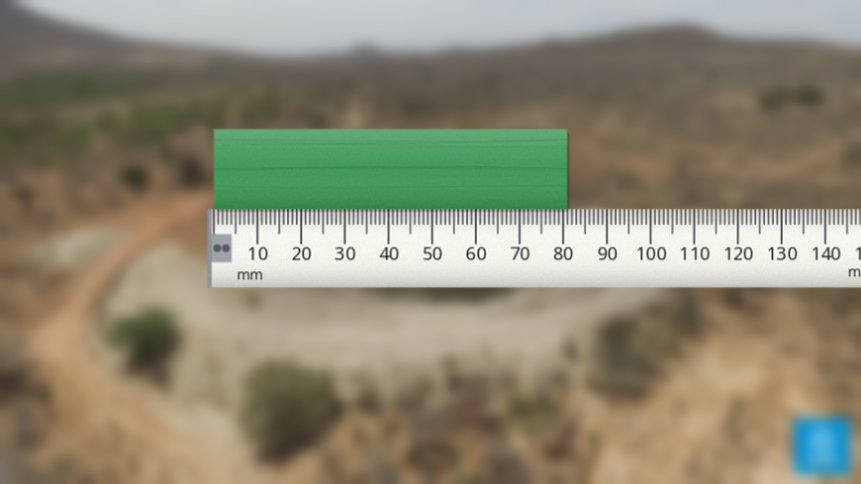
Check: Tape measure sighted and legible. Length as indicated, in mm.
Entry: 81 mm
